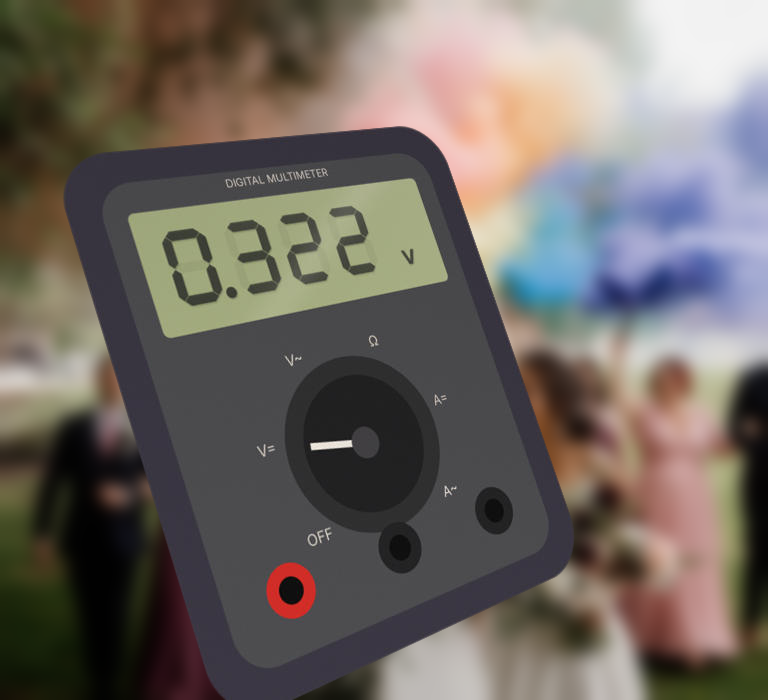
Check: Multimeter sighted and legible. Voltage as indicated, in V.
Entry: 0.322 V
